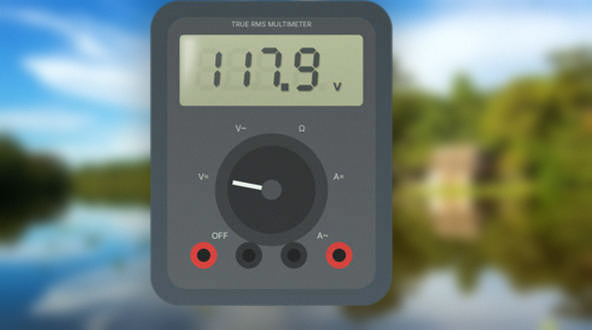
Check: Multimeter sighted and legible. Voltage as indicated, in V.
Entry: 117.9 V
